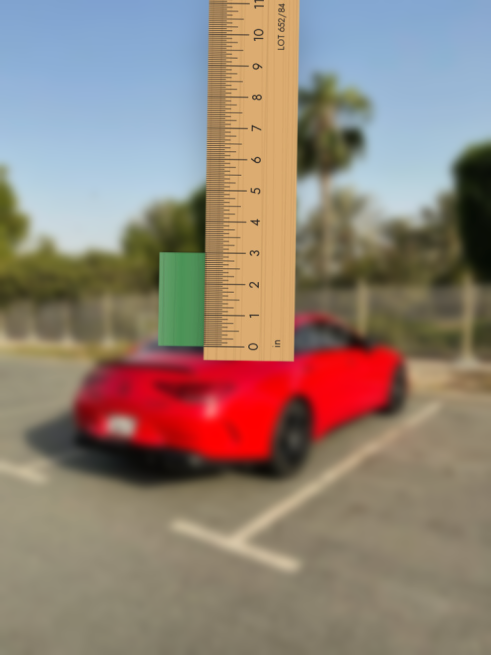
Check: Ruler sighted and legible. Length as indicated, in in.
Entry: 3 in
